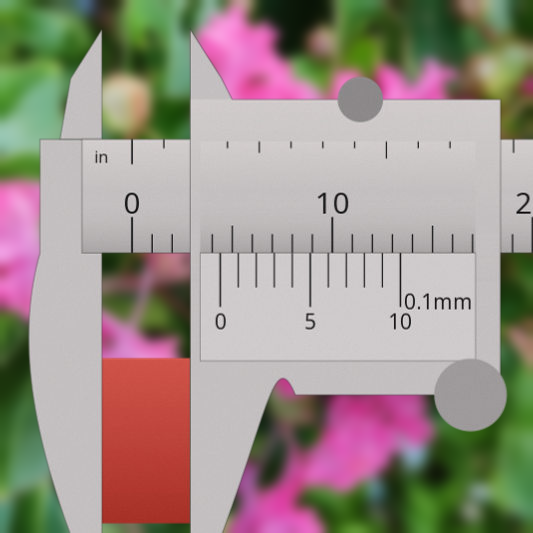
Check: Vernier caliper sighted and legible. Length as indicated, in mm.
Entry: 4.4 mm
